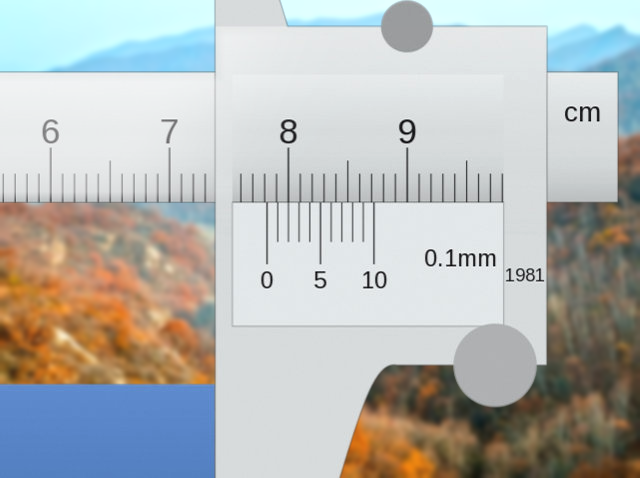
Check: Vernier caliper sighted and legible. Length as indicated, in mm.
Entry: 78.2 mm
